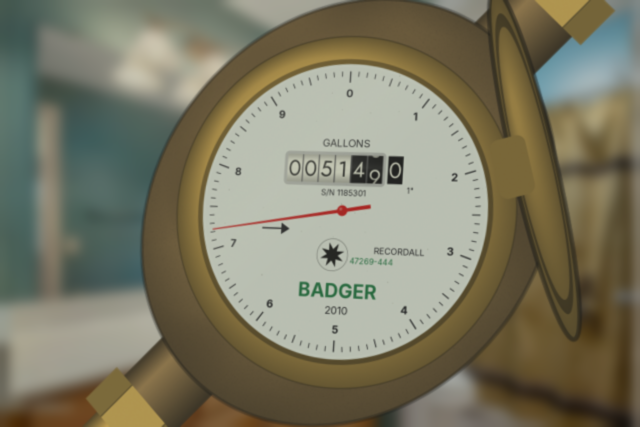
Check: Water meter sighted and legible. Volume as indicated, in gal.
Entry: 51487.2 gal
